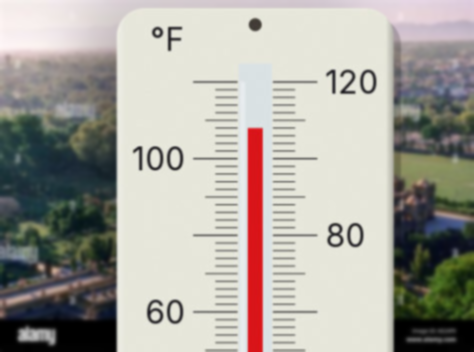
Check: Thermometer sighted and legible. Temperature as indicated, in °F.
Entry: 108 °F
